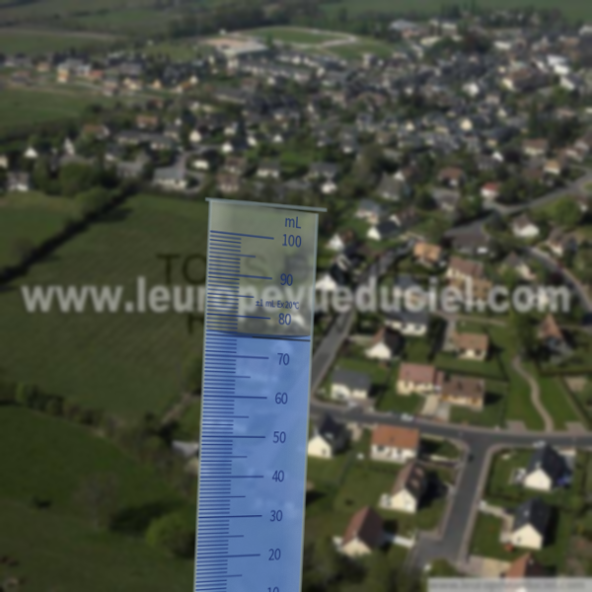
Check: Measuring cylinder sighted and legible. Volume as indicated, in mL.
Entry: 75 mL
